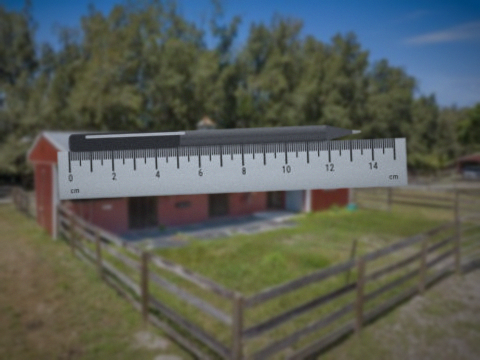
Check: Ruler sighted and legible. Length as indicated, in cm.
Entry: 13.5 cm
